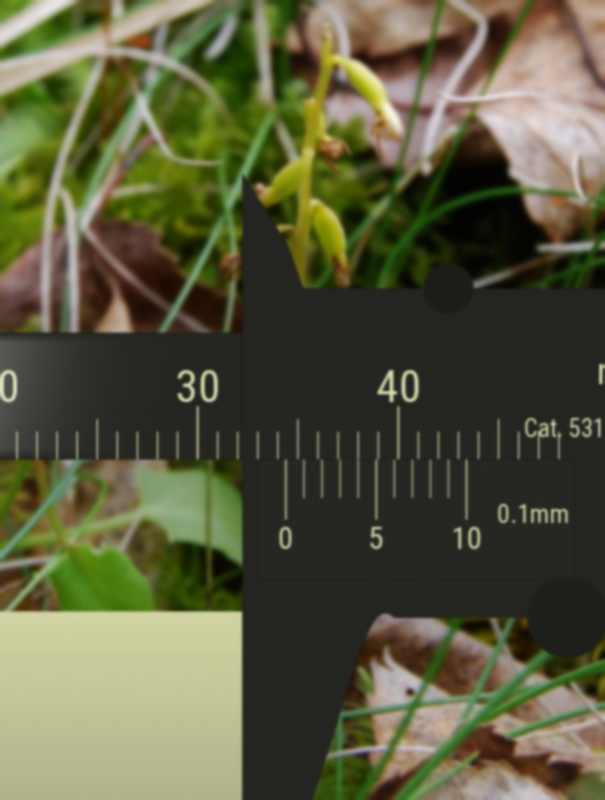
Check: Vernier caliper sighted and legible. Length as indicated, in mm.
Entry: 34.4 mm
